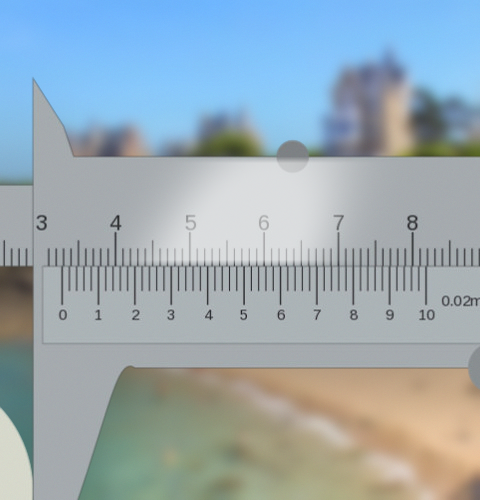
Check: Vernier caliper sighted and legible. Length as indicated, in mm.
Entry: 32.8 mm
